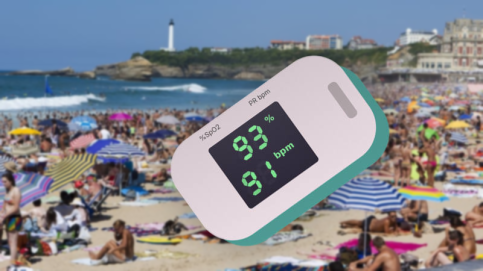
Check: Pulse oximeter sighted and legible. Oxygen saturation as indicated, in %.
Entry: 93 %
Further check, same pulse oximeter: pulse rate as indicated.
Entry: 91 bpm
